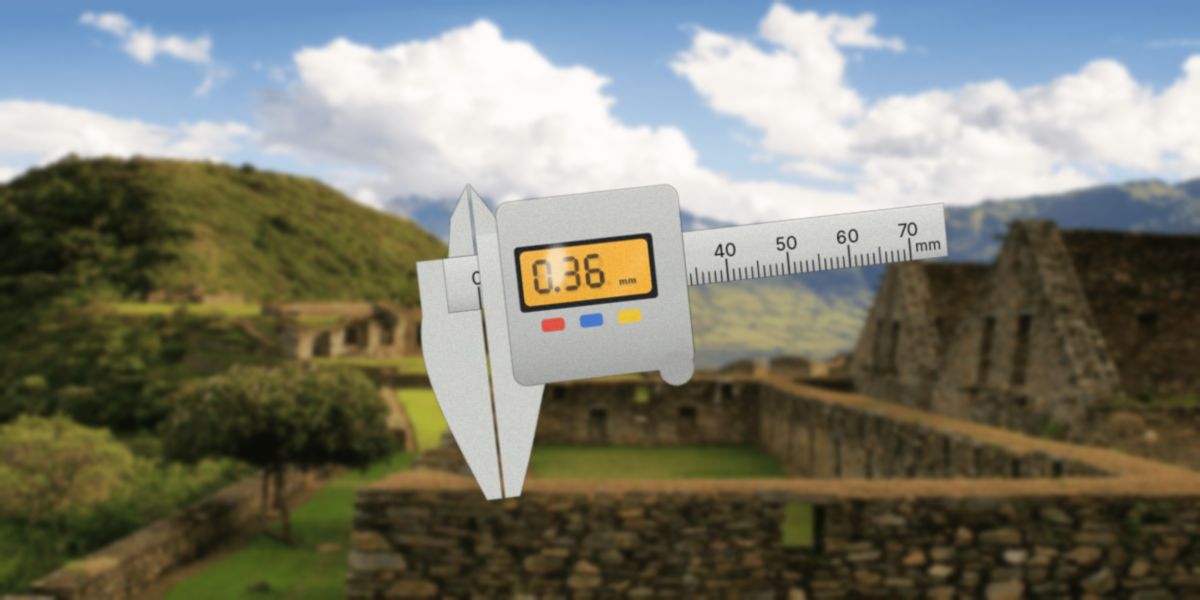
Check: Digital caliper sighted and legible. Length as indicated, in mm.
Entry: 0.36 mm
